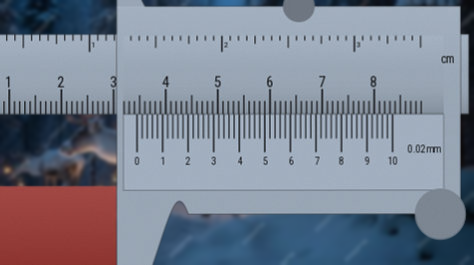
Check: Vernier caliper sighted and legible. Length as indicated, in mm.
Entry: 34.5 mm
